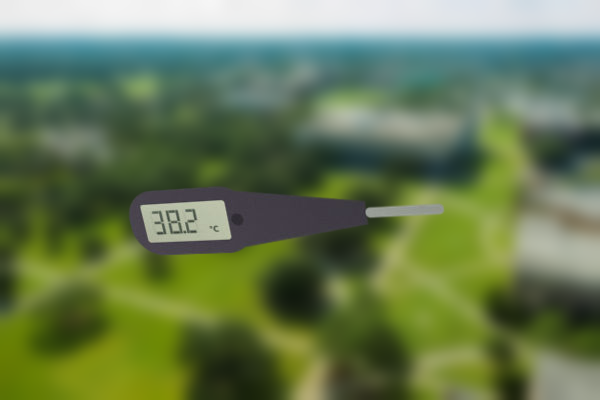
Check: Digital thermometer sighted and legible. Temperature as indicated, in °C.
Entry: 38.2 °C
